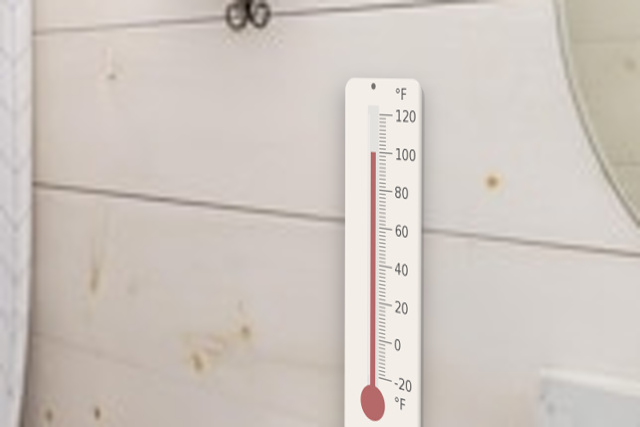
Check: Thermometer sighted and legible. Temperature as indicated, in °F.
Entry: 100 °F
